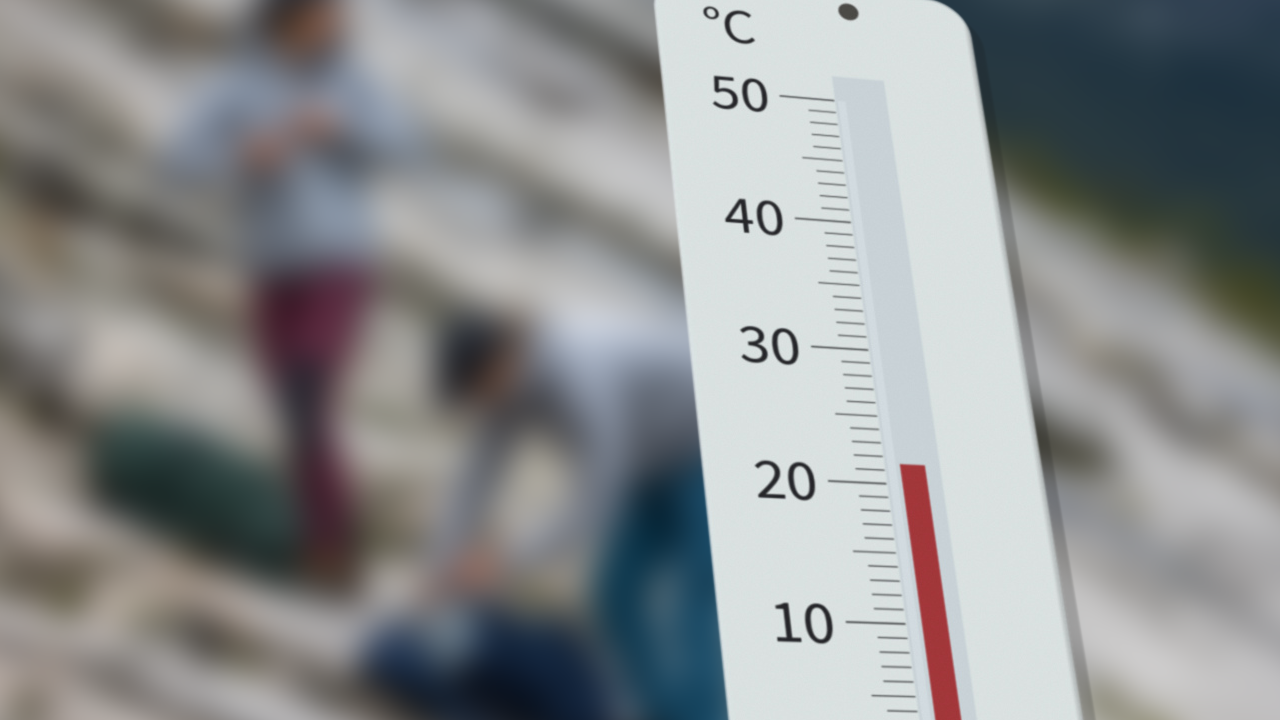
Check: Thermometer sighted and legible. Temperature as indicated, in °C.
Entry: 21.5 °C
